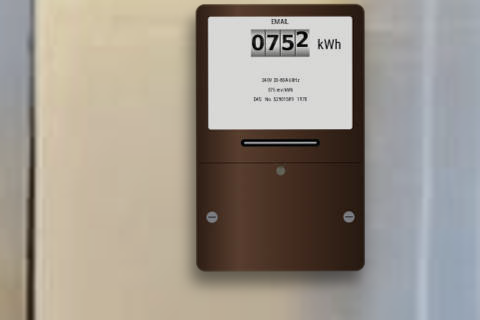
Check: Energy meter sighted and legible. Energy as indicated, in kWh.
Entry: 752 kWh
